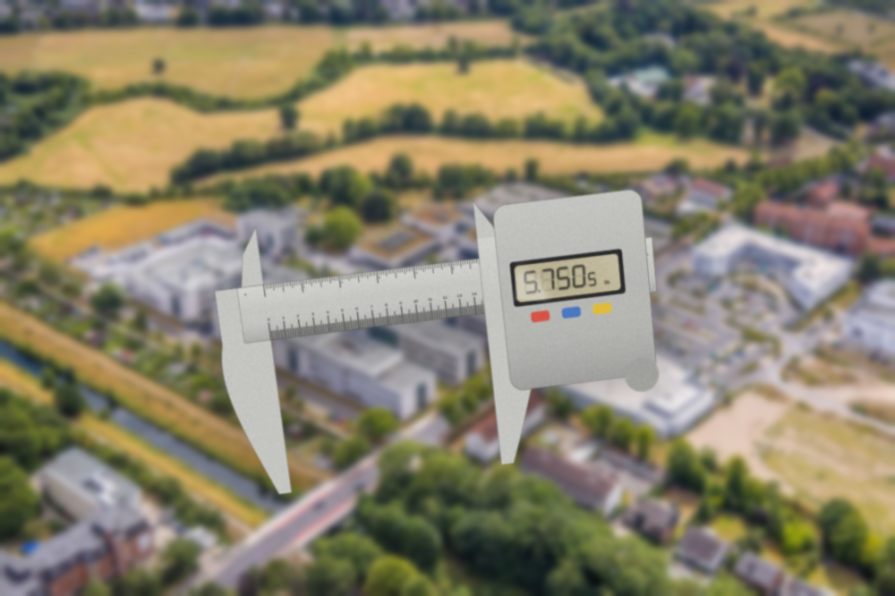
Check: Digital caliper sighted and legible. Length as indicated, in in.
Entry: 5.7505 in
